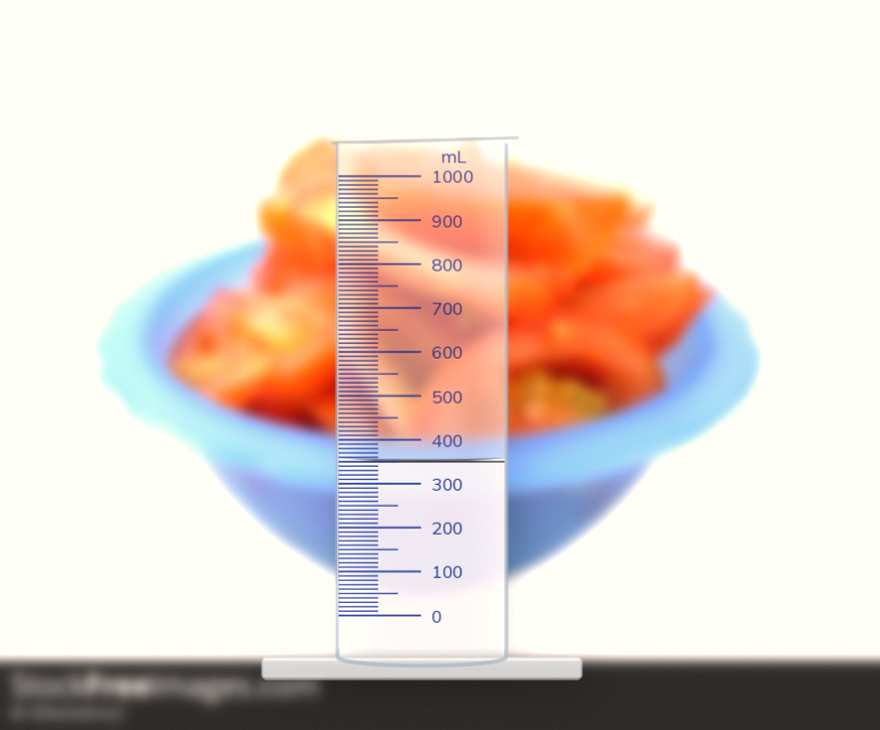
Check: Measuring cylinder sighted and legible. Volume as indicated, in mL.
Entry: 350 mL
